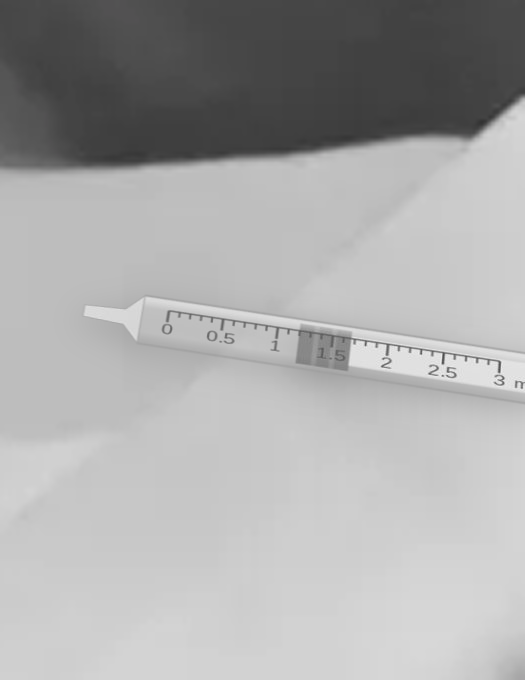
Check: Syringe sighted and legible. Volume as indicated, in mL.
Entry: 1.2 mL
